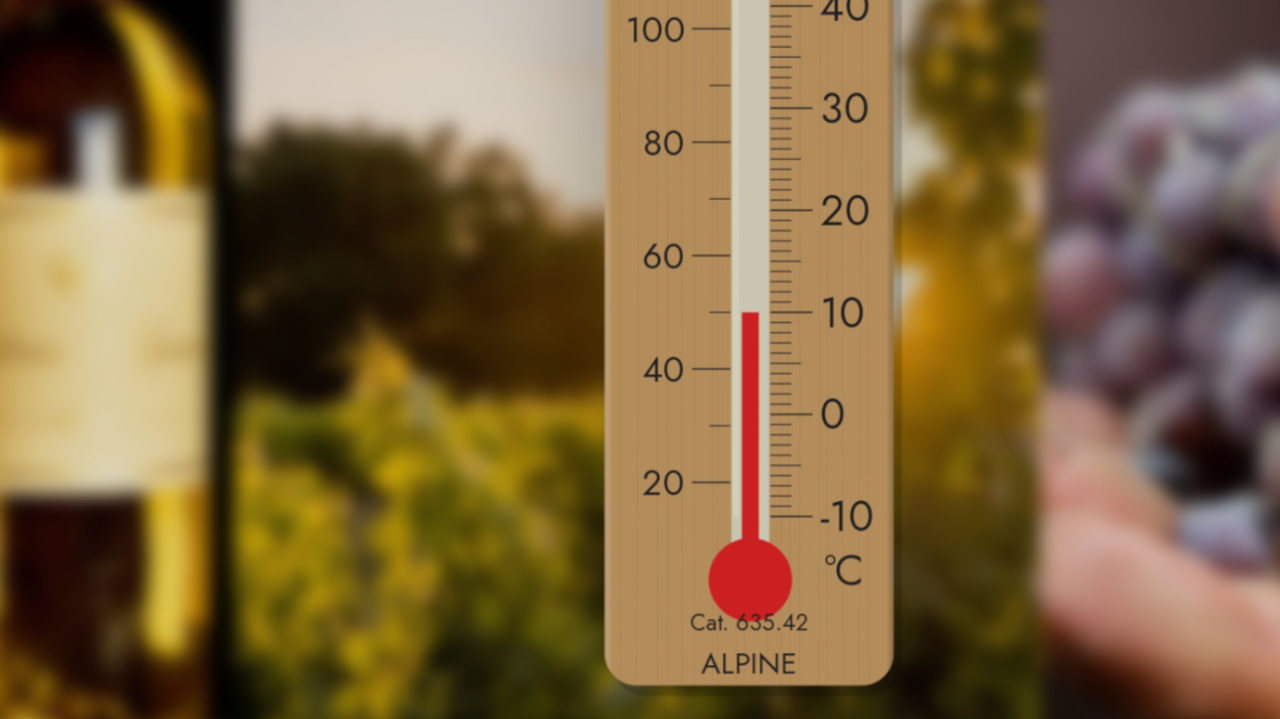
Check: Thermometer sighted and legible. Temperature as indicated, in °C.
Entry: 10 °C
